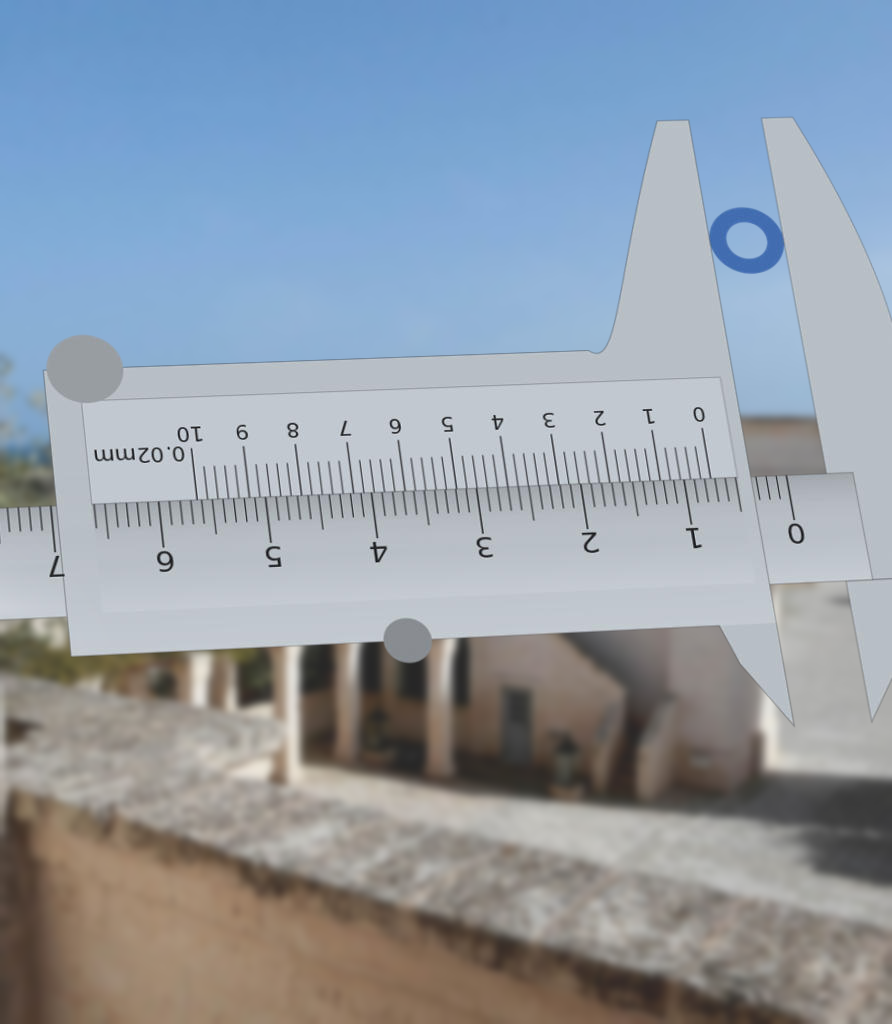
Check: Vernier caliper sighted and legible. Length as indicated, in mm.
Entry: 7.4 mm
